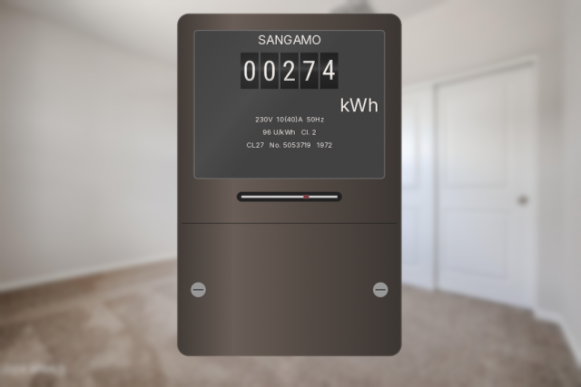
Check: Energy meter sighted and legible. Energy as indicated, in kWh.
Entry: 274 kWh
